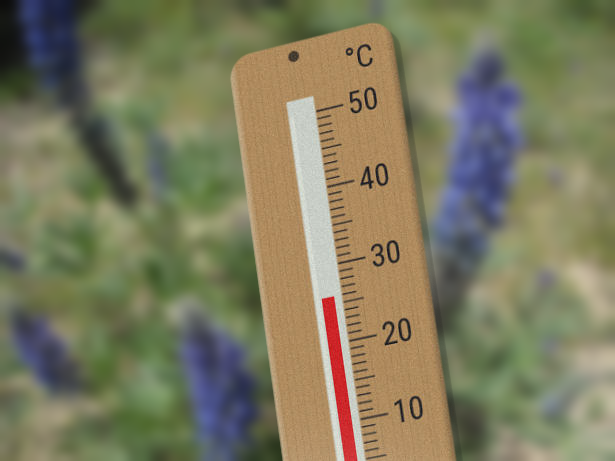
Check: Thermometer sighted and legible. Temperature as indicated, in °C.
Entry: 26 °C
